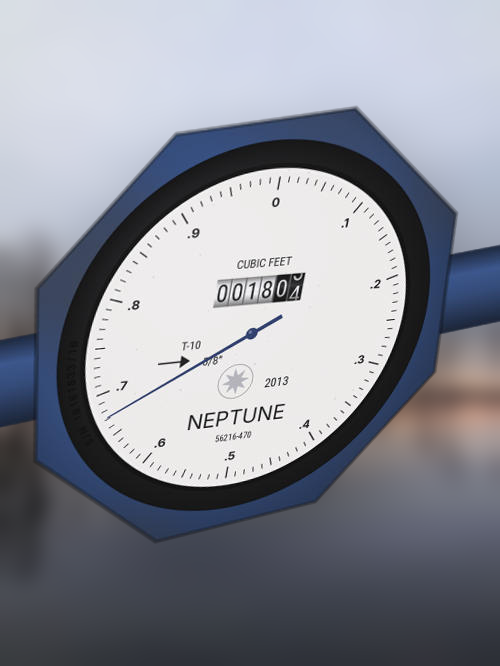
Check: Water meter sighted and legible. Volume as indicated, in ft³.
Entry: 1803.67 ft³
